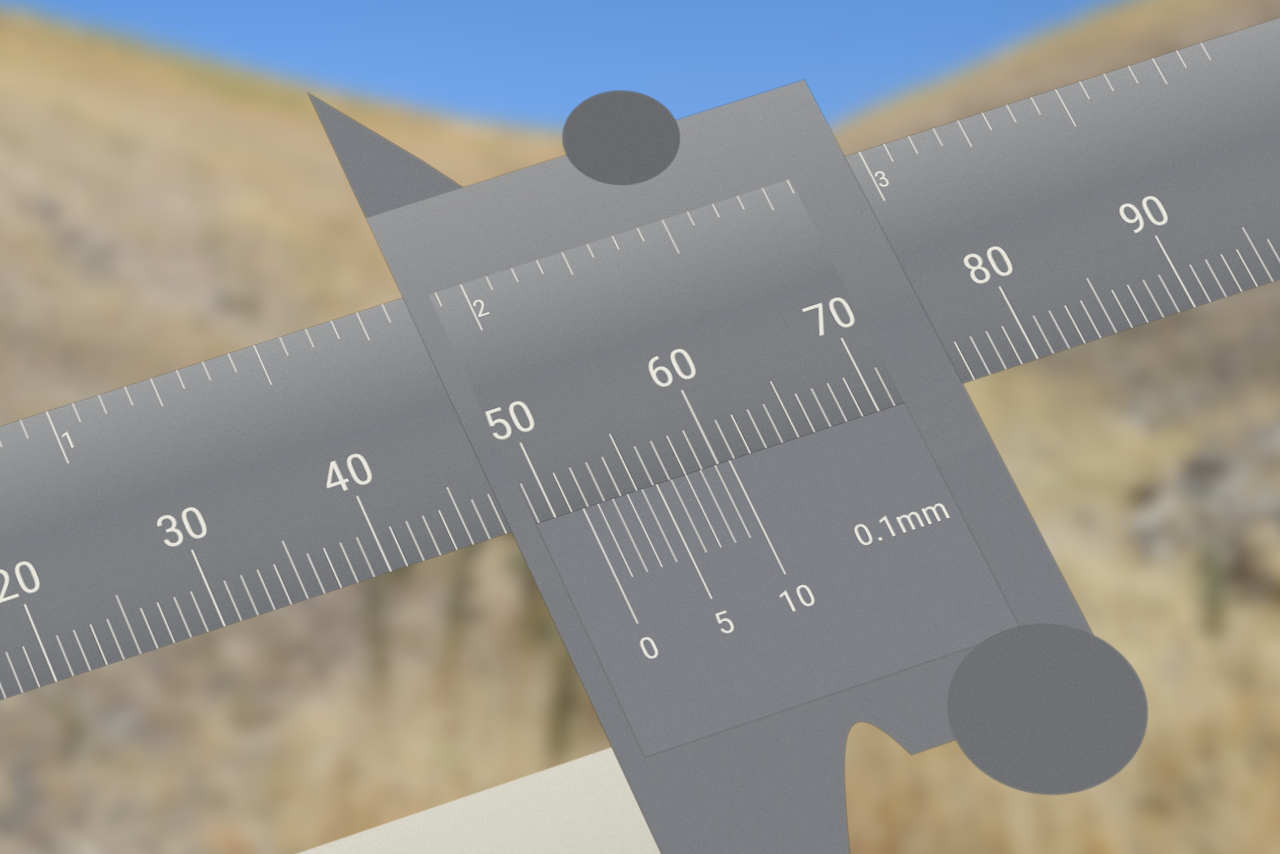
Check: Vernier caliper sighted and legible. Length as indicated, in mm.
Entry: 51.7 mm
